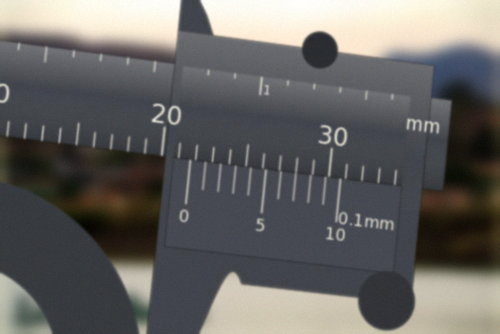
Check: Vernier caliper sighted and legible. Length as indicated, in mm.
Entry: 21.7 mm
